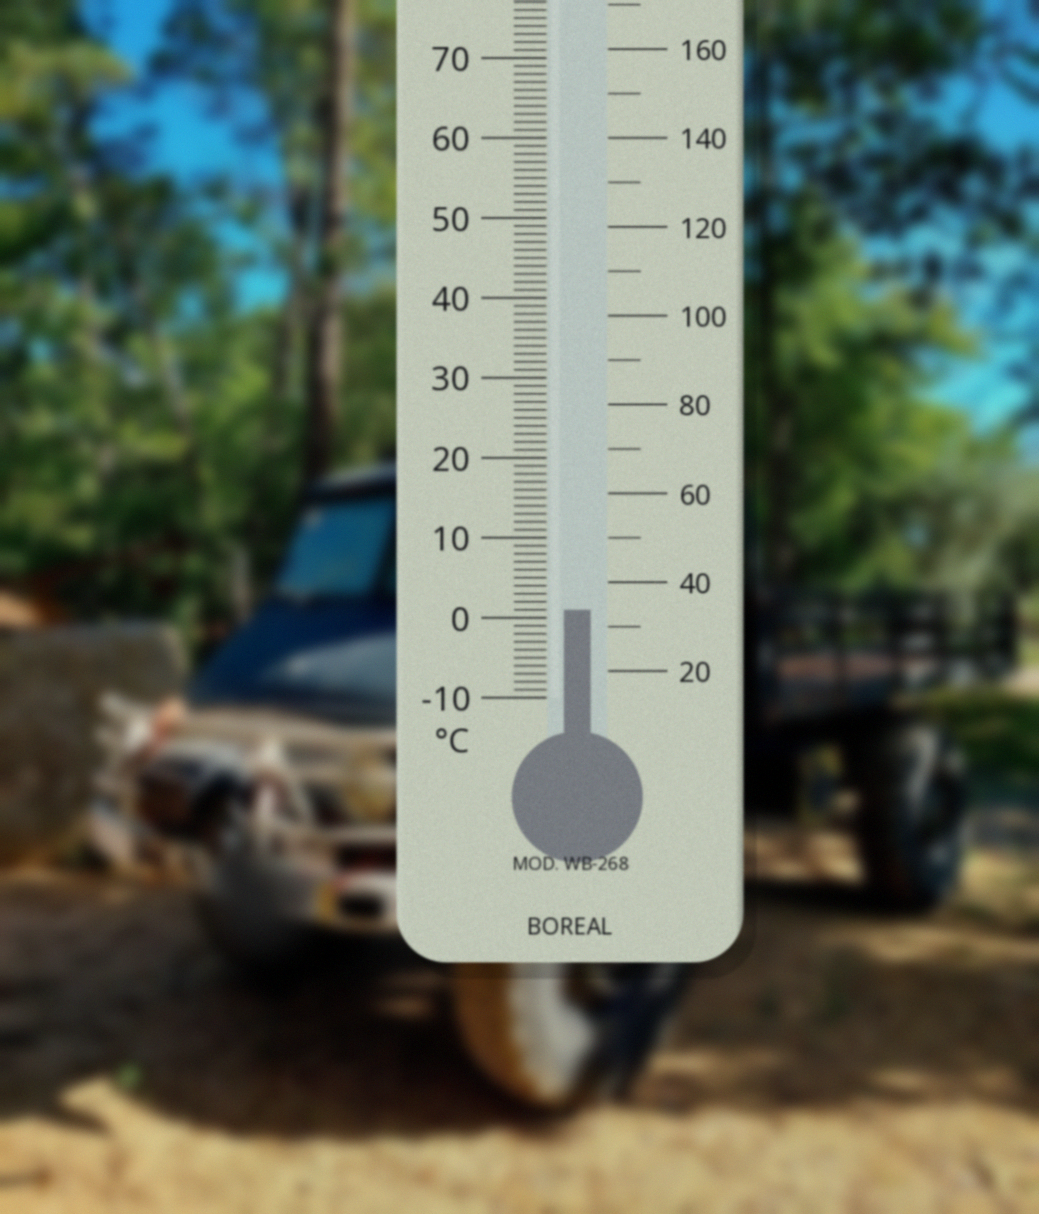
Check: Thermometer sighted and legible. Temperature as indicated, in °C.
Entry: 1 °C
